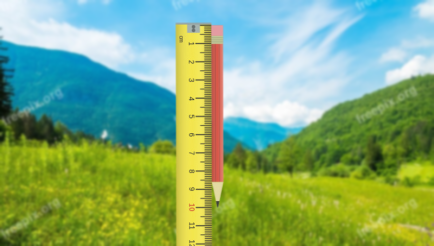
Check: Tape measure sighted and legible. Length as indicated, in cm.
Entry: 10 cm
